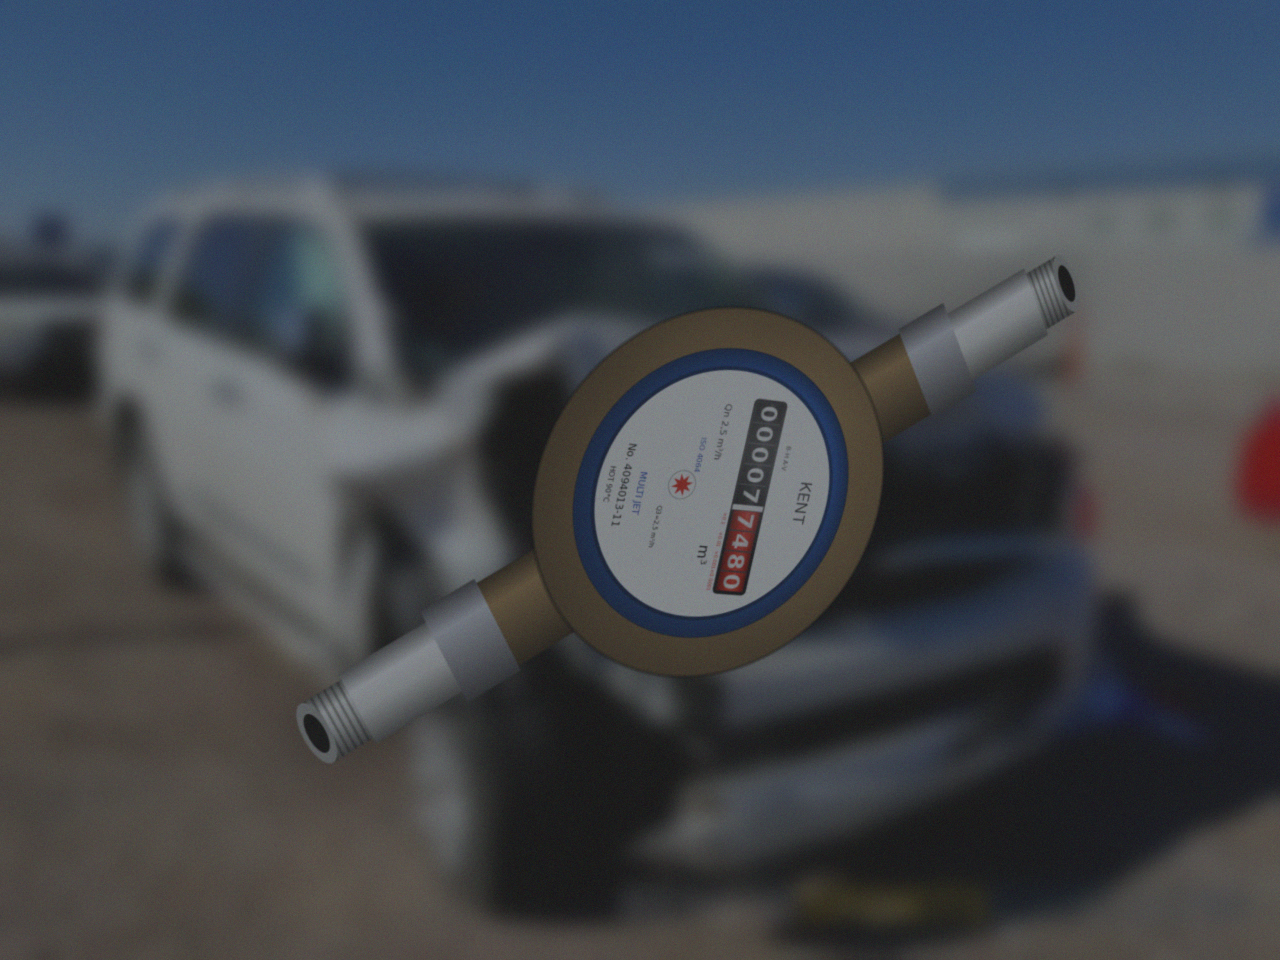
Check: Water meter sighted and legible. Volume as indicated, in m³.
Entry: 7.7480 m³
